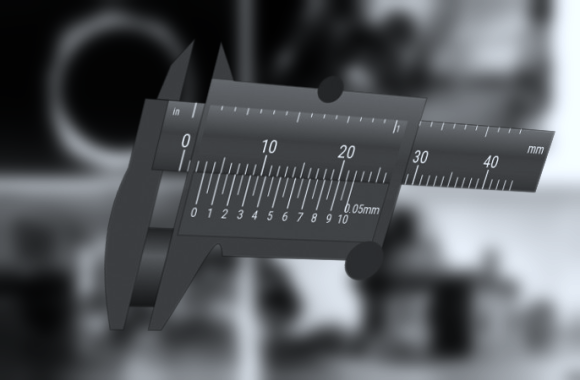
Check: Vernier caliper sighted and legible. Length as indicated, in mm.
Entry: 3.0 mm
